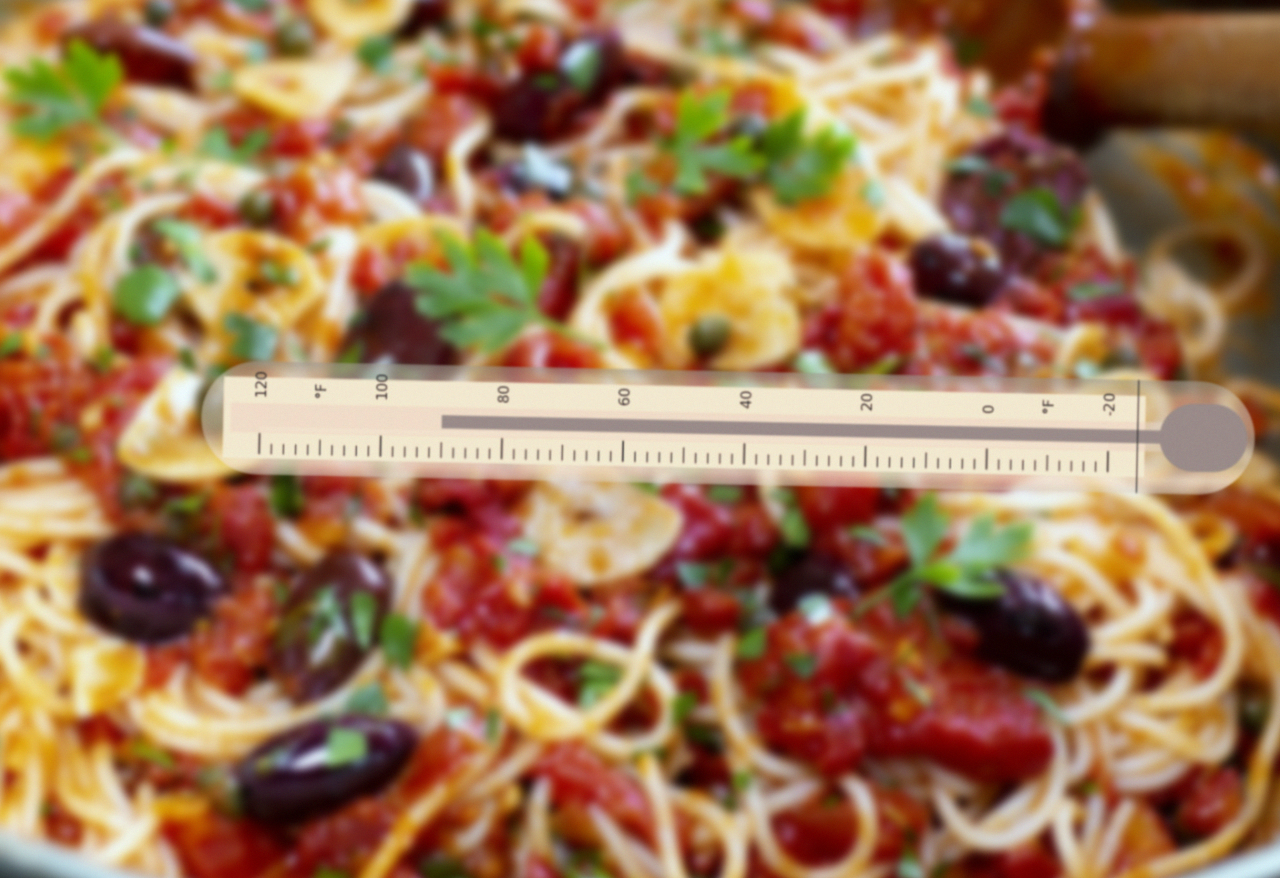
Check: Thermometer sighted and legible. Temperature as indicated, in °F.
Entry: 90 °F
